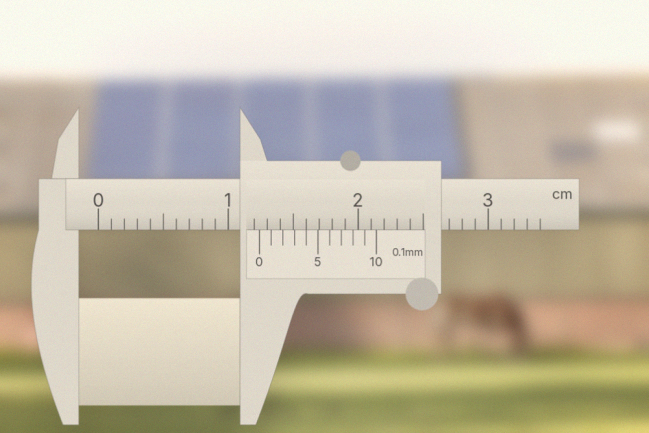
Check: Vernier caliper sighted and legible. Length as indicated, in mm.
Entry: 12.4 mm
